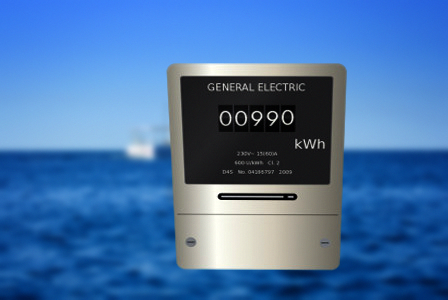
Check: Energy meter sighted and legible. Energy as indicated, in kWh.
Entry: 990 kWh
